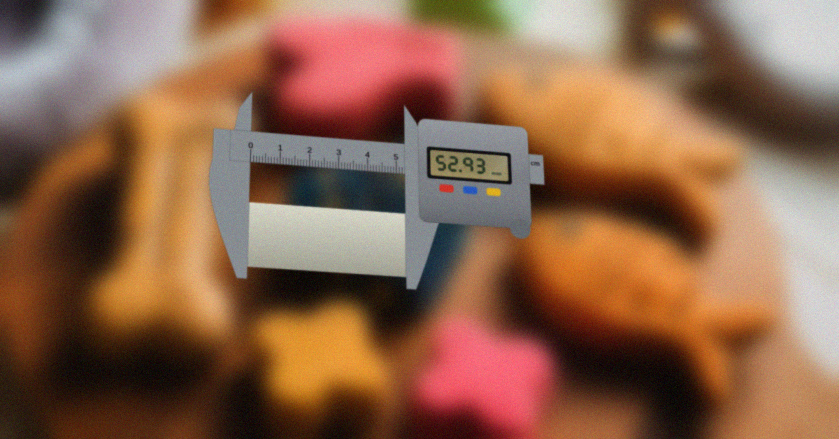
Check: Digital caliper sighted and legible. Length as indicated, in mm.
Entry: 52.93 mm
